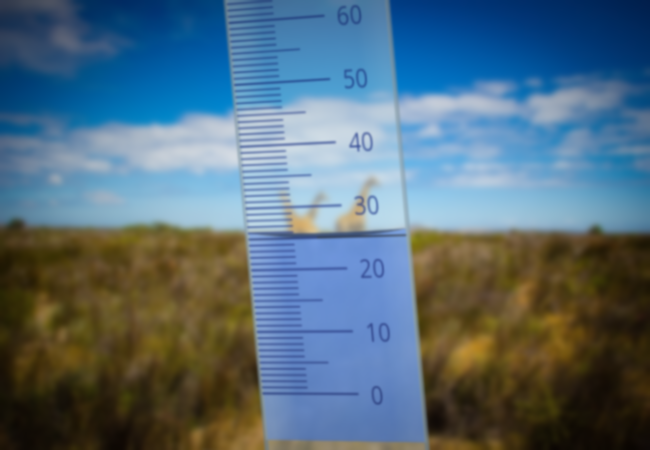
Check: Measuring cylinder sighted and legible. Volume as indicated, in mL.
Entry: 25 mL
